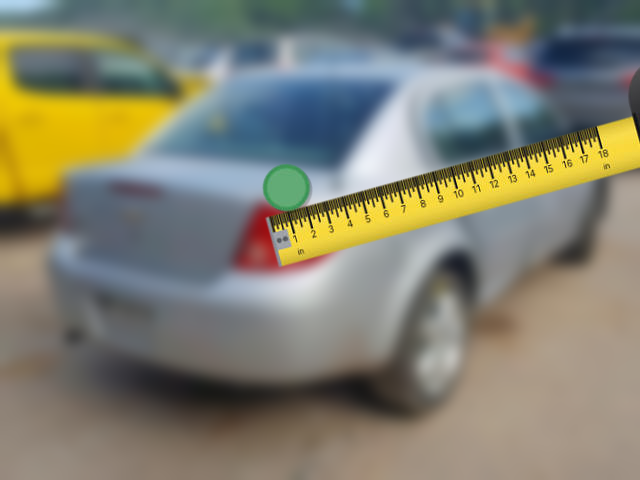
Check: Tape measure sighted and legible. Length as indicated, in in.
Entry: 2.5 in
